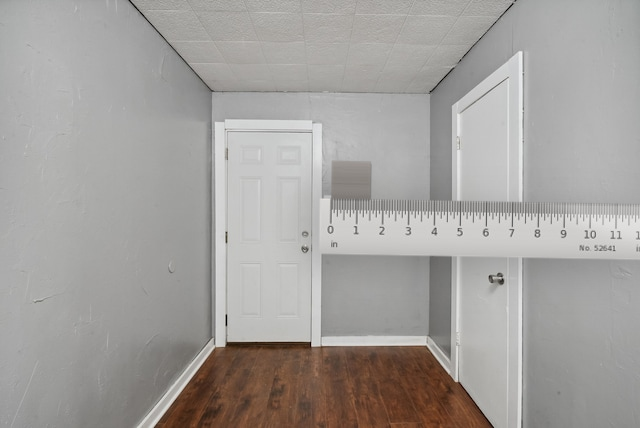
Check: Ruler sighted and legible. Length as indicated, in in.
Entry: 1.5 in
